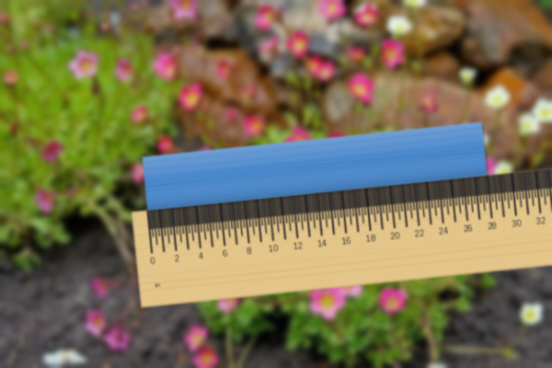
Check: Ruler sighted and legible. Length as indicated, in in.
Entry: 28 in
